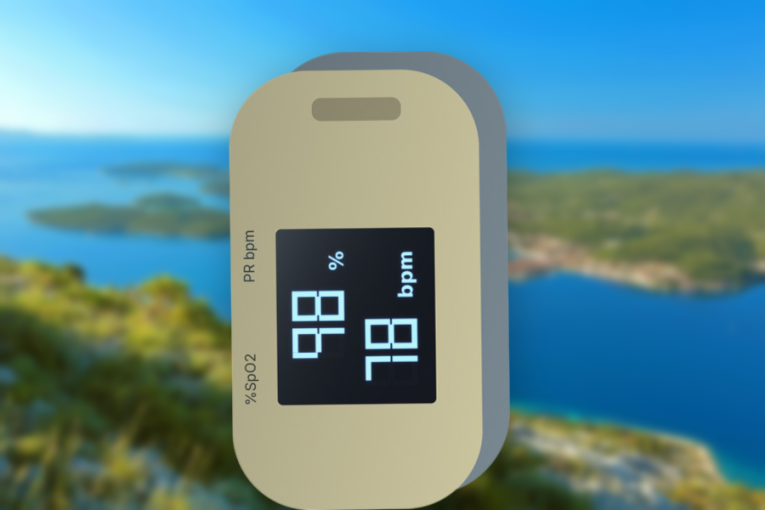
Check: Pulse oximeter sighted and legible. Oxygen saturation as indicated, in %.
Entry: 98 %
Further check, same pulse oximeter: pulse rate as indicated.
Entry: 78 bpm
